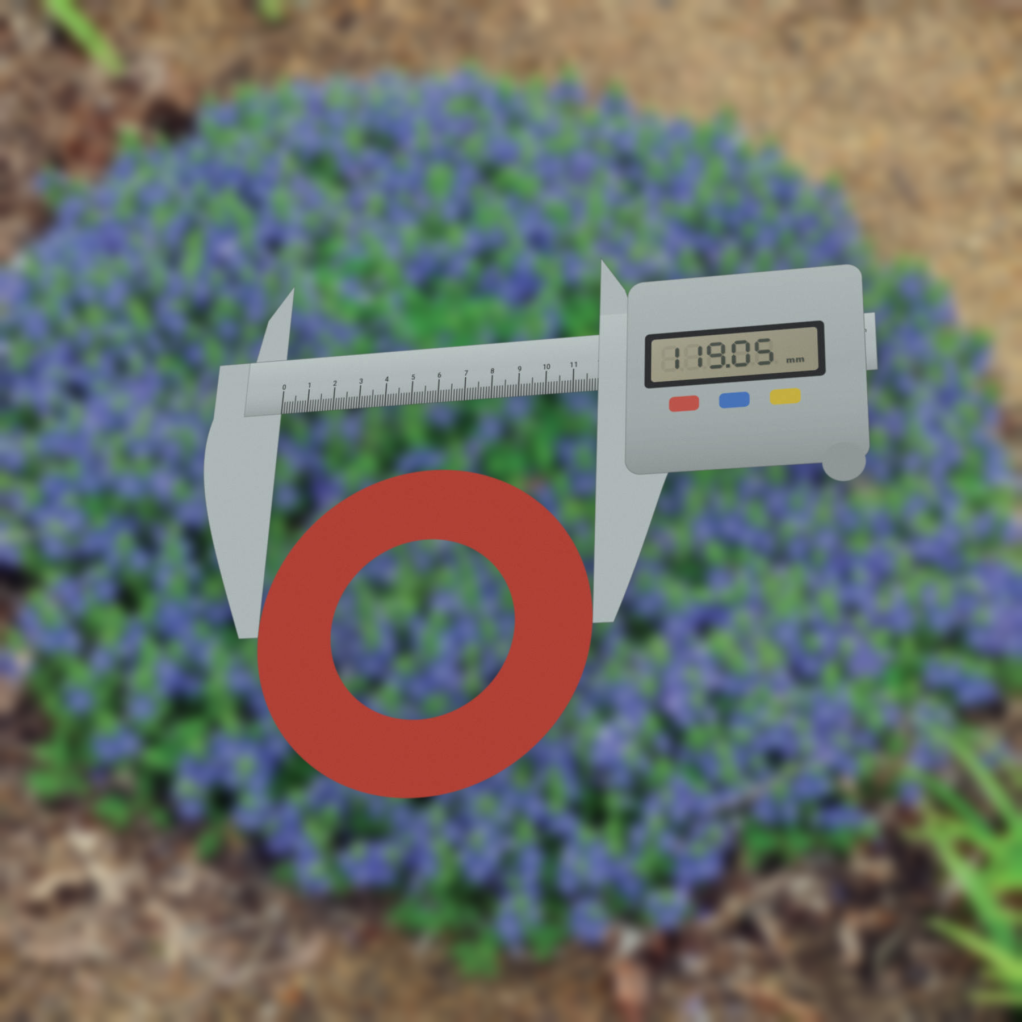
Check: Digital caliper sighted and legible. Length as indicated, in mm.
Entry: 119.05 mm
